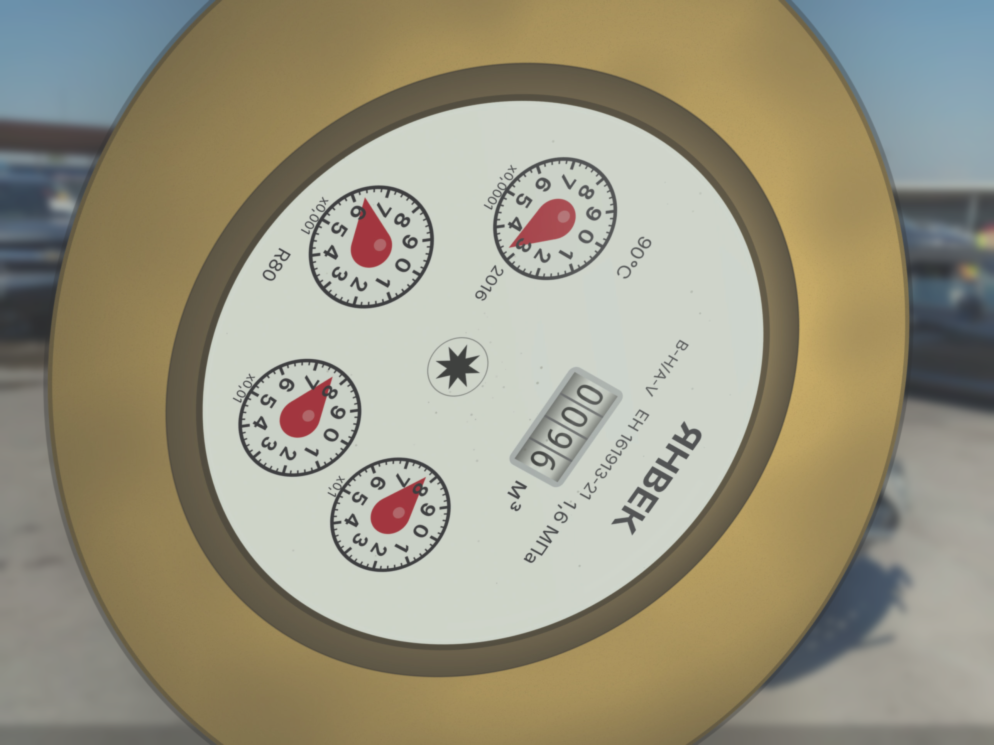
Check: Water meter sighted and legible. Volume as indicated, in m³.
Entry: 96.7763 m³
